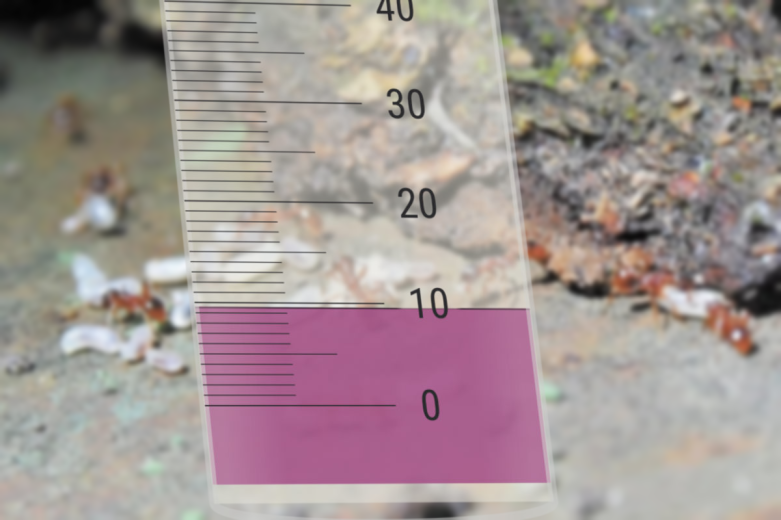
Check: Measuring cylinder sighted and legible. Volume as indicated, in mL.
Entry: 9.5 mL
